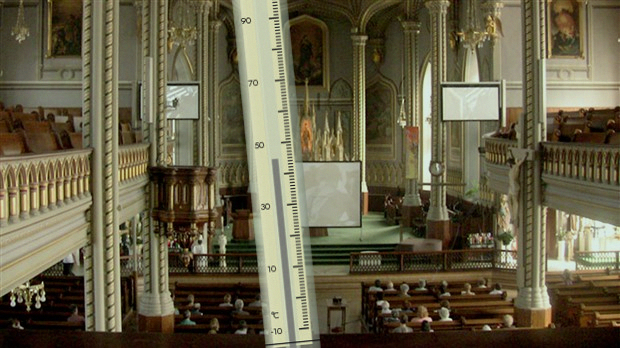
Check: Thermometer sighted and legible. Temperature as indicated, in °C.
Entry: 45 °C
